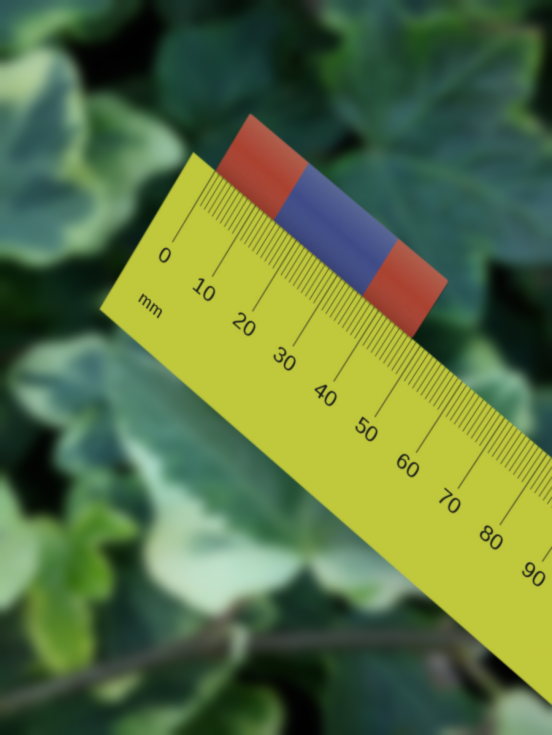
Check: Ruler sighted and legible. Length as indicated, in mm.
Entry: 48 mm
